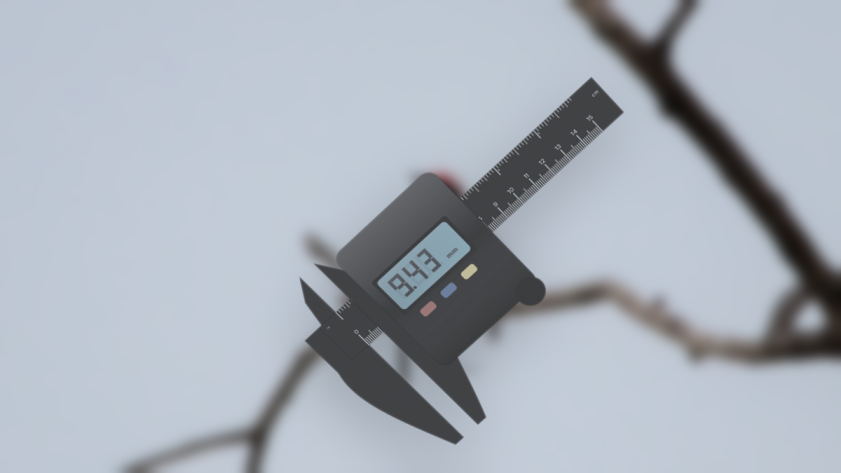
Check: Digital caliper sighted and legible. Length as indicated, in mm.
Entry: 9.43 mm
